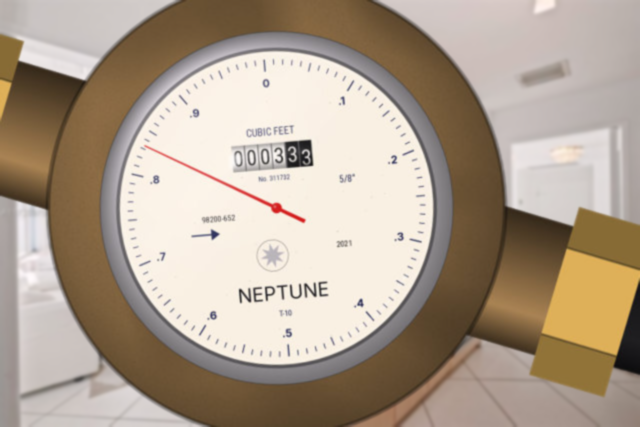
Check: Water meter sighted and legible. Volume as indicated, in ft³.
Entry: 332.83 ft³
